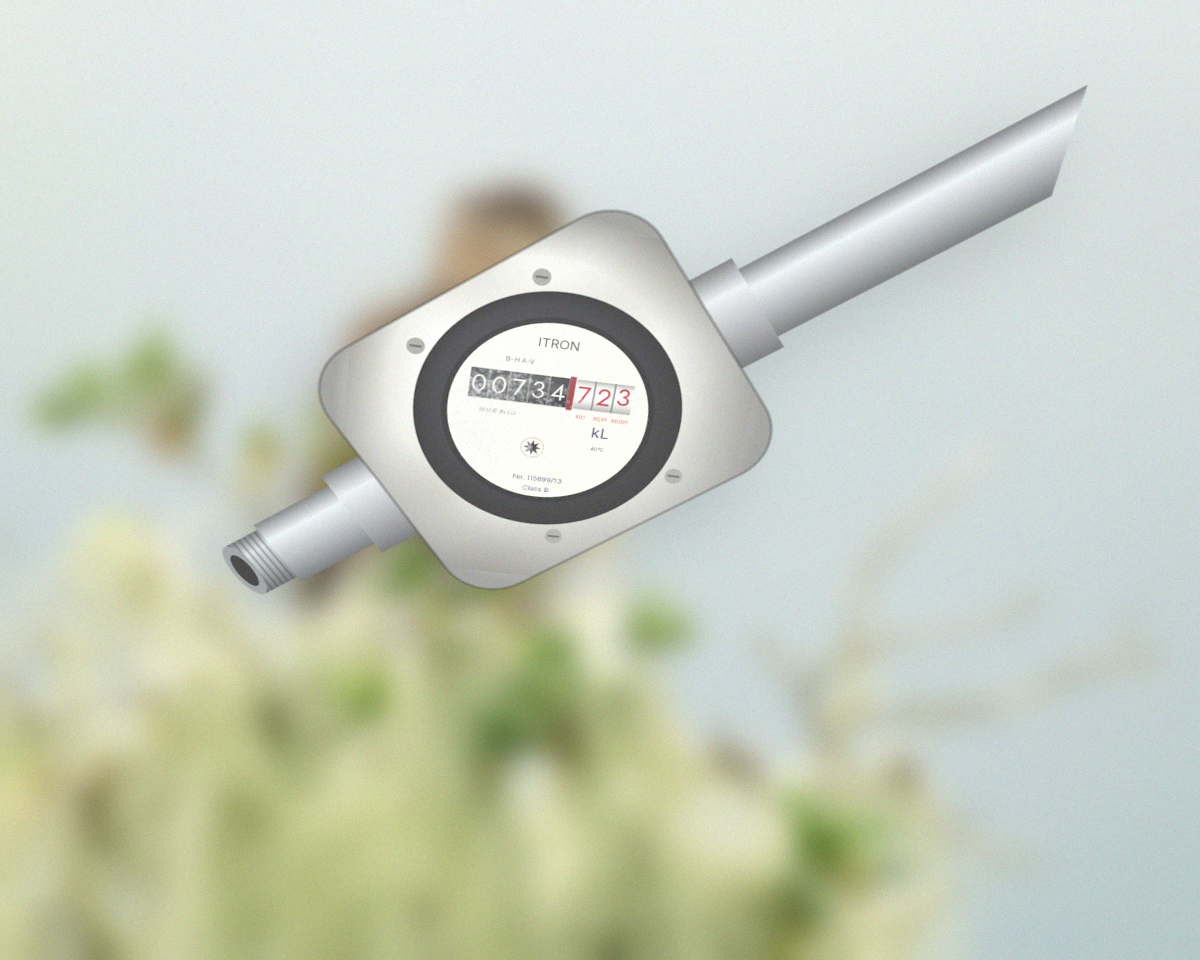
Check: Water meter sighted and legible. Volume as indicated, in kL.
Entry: 734.723 kL
